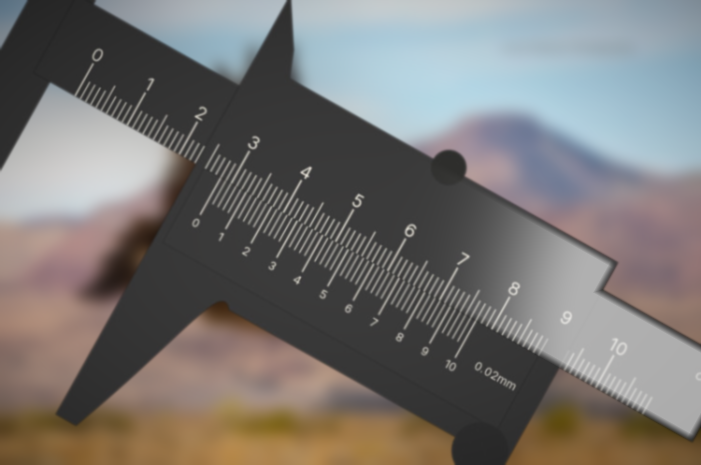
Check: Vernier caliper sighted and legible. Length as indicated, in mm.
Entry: 28.0 mm
